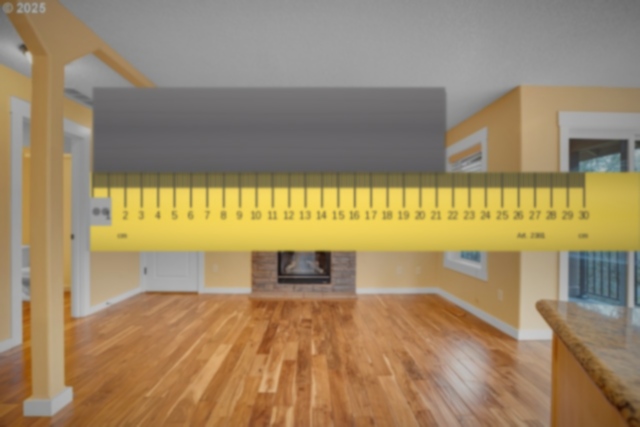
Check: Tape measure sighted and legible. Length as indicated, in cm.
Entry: 21.5 cm
